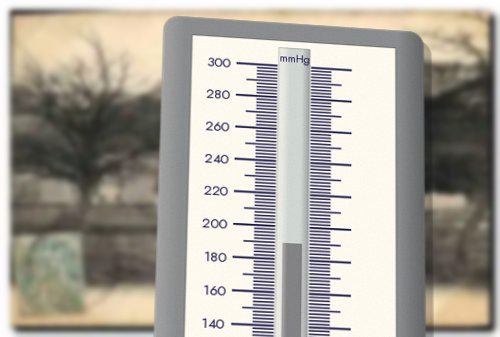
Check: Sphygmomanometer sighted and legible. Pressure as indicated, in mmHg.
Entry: 190 mmHg
